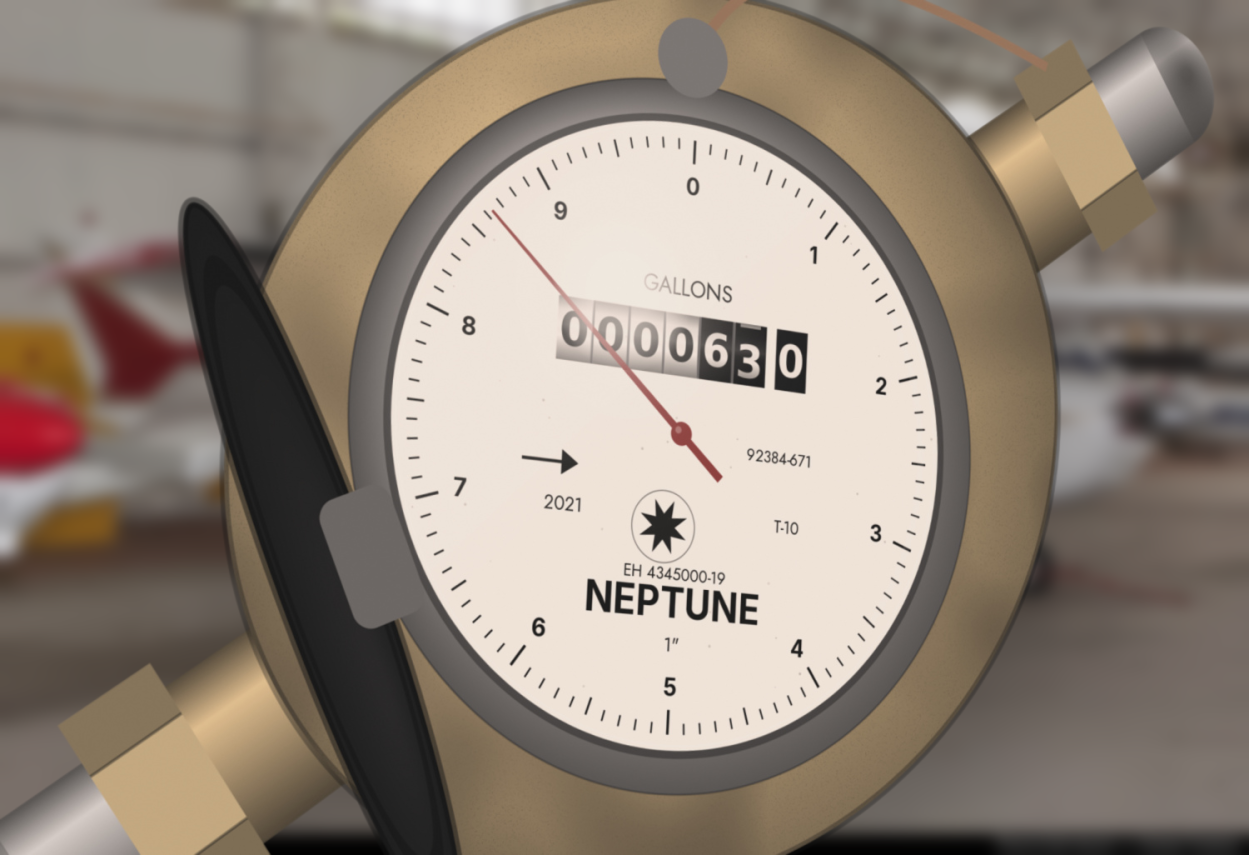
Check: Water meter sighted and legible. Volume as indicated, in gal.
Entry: 628.6 gal
